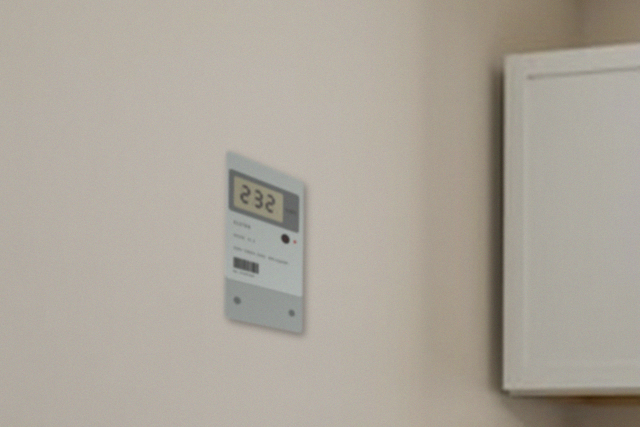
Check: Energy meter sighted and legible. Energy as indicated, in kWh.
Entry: 232 kWh
